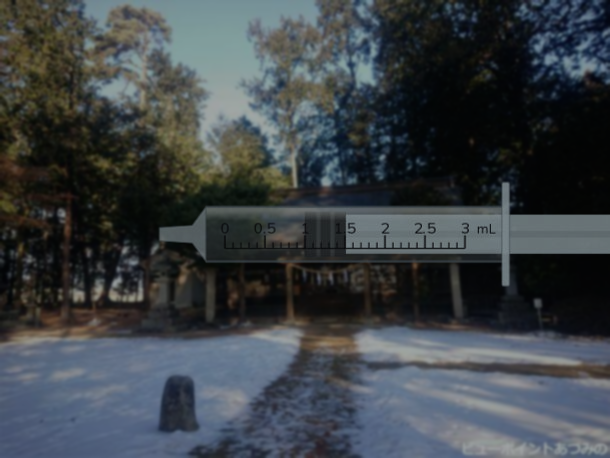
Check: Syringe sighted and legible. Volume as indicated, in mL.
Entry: 1 mL
